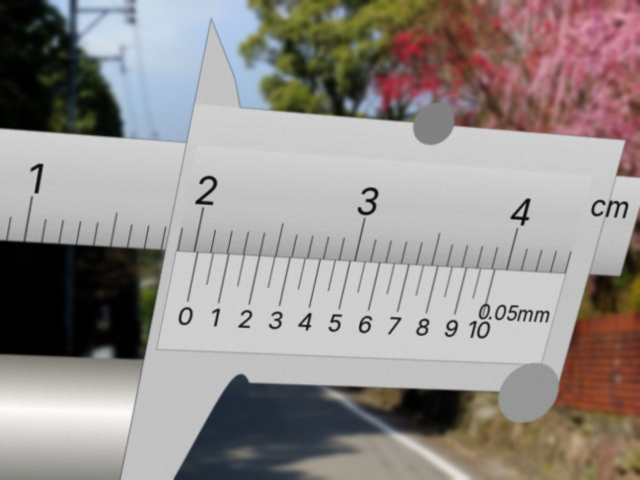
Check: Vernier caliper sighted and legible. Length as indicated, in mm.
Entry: 20.2 mm
